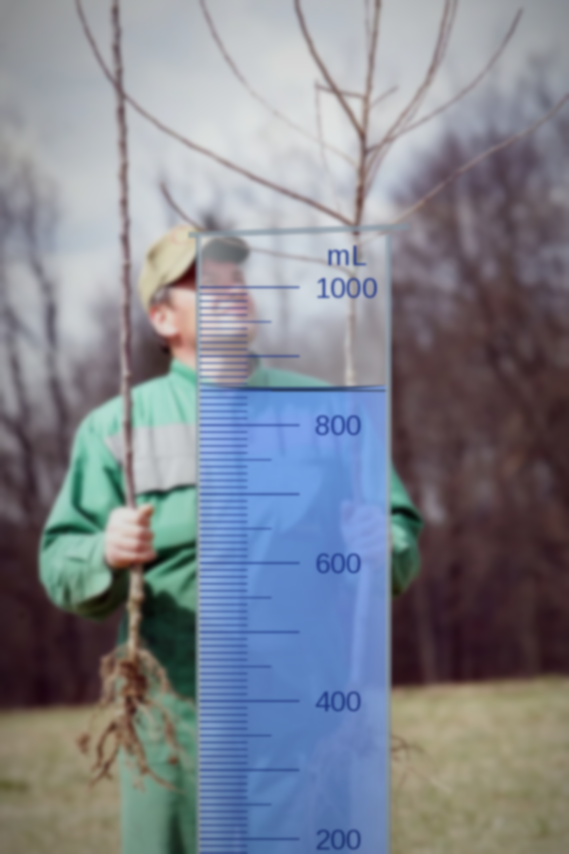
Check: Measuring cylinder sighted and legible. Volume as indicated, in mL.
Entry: 850 mL
